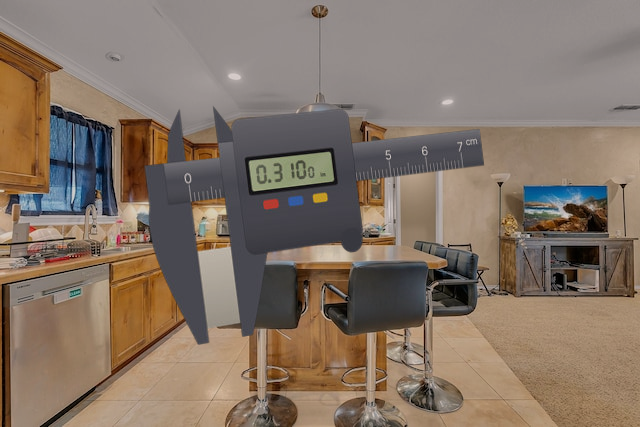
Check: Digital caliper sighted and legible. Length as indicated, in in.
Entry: 0.3100 in
